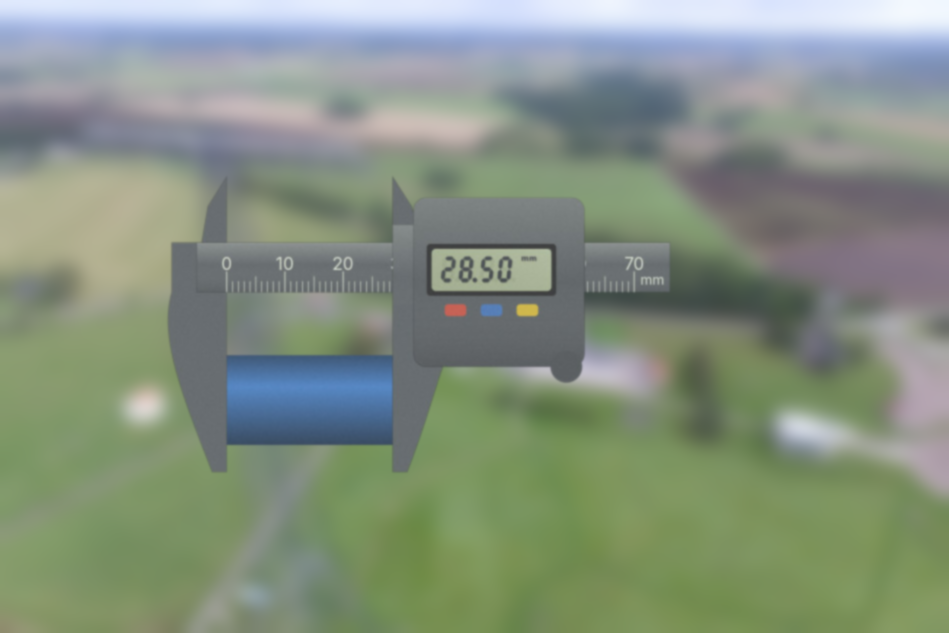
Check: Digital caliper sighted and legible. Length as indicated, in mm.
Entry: 28.50 mm
